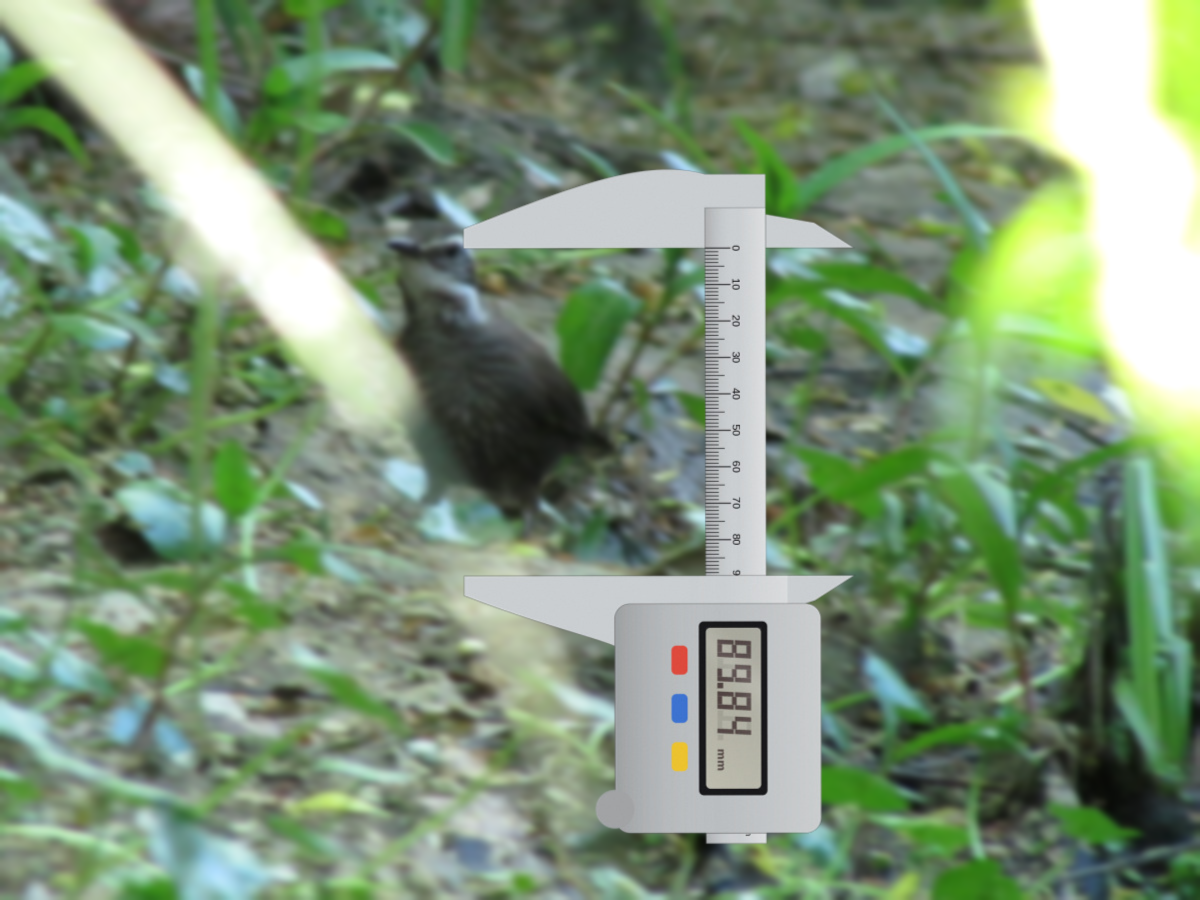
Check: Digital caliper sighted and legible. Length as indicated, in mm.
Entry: 89.84 mm
